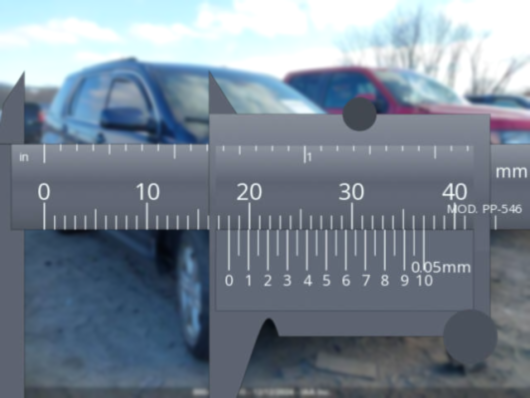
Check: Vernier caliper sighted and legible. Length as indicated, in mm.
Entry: 18.0 mm
